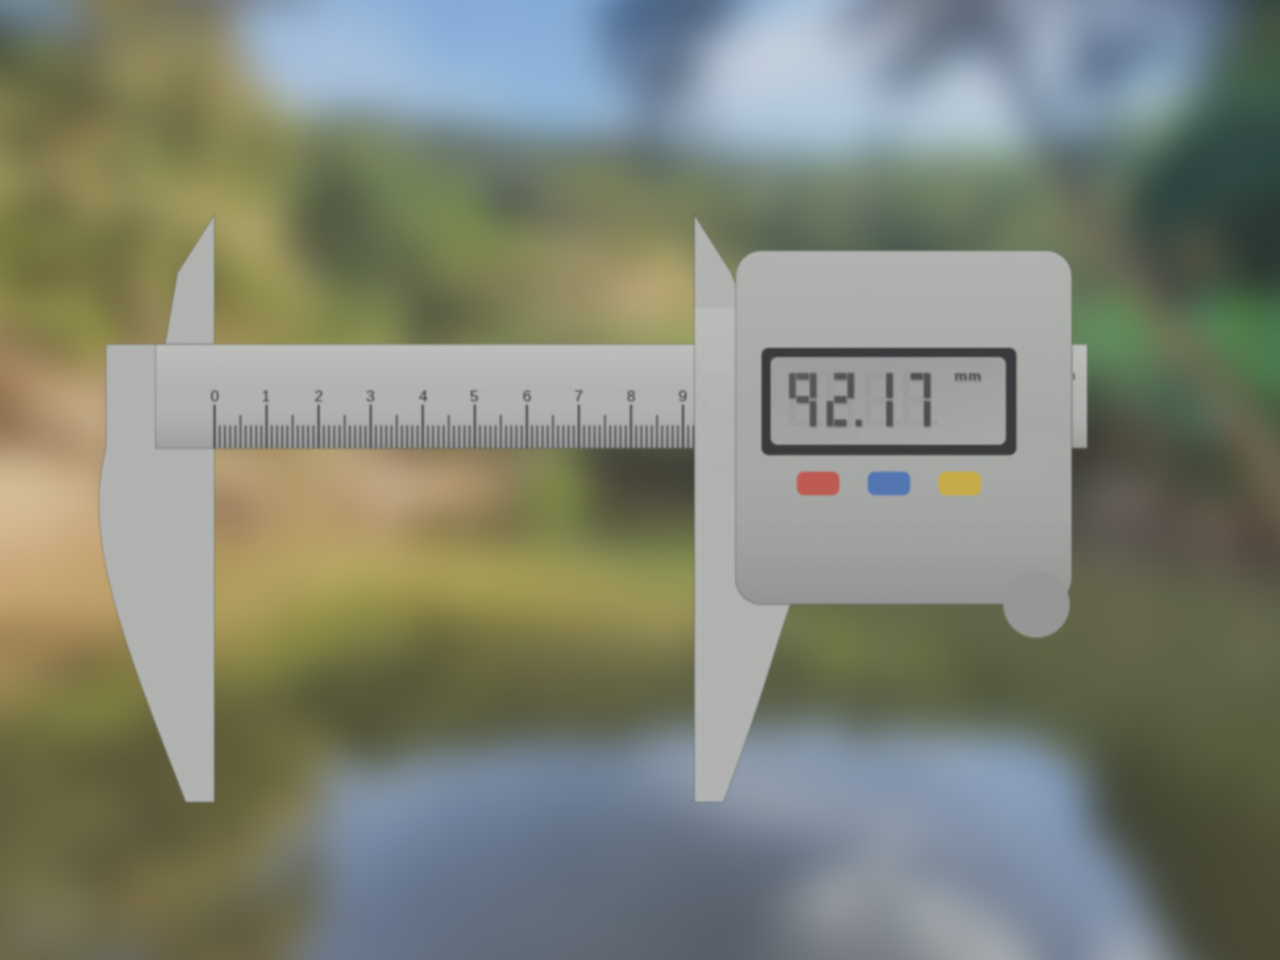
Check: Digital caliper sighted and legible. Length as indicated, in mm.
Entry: 92.17 mm
